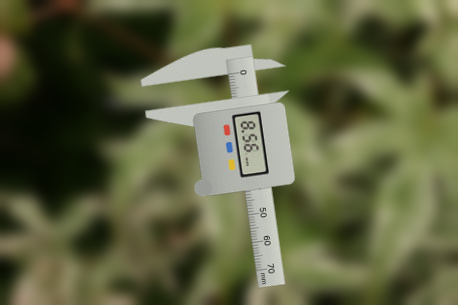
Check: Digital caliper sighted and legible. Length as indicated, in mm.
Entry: 8.56 mm
